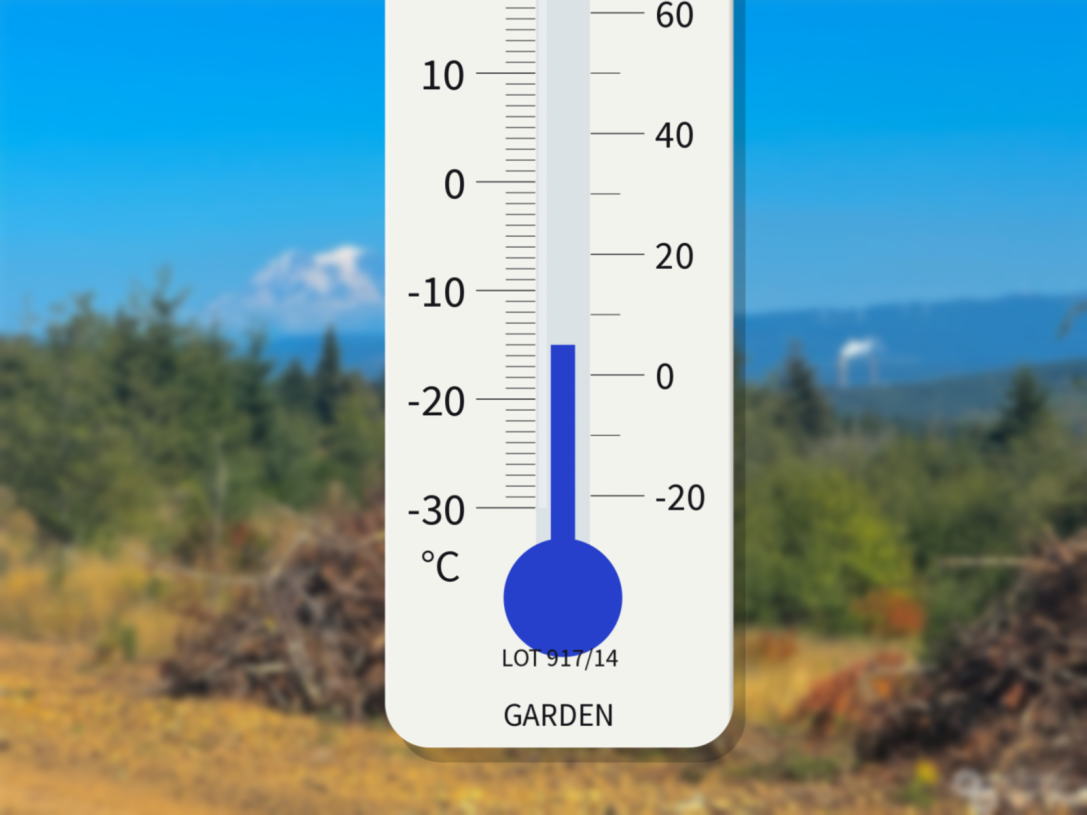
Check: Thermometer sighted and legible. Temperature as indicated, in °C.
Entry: -15 °C
